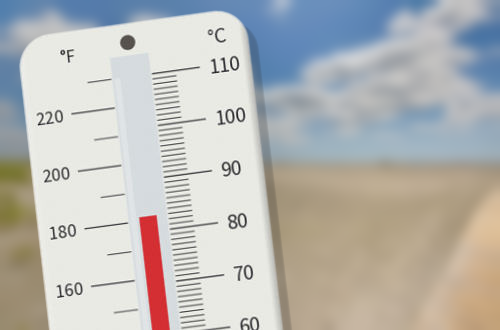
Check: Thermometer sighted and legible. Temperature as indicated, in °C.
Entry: 83 °C
